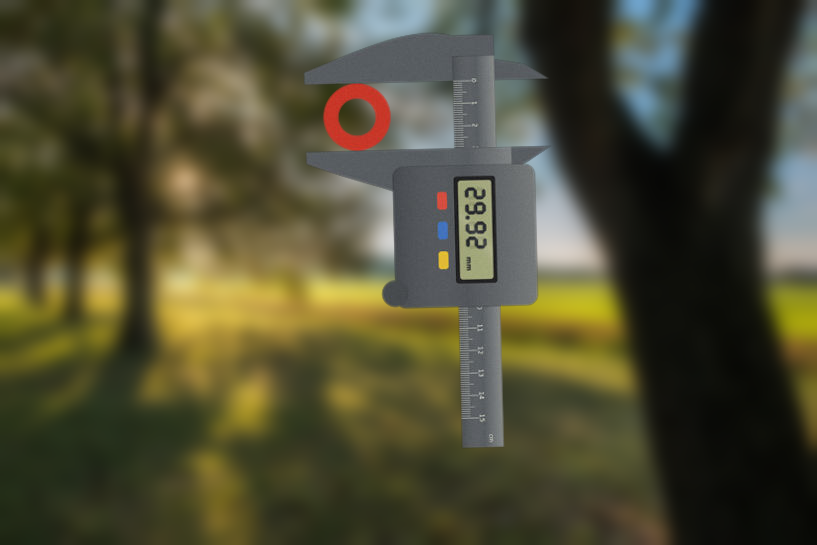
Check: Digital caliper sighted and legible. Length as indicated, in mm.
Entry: 29.92 mm
